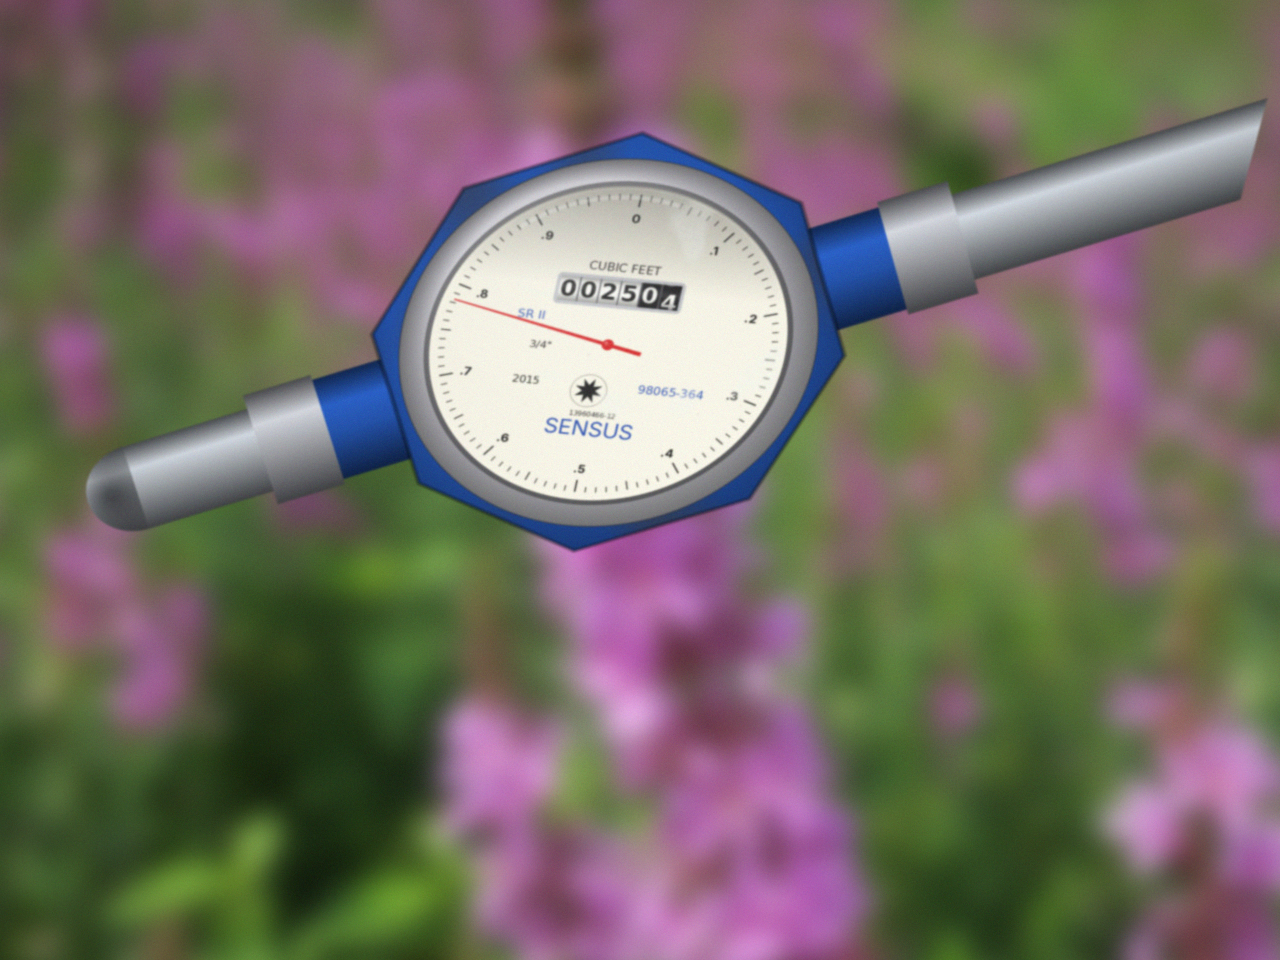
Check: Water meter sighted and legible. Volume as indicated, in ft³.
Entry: 2503.78 ft³
